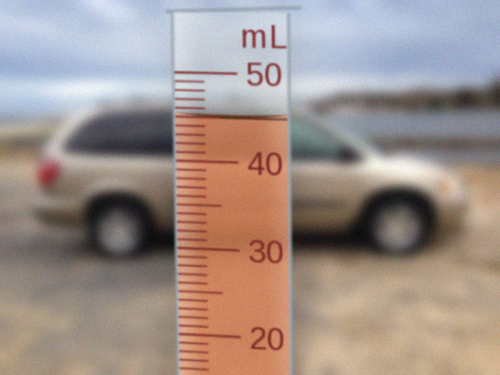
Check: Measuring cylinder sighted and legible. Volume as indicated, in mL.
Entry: 45 mL
